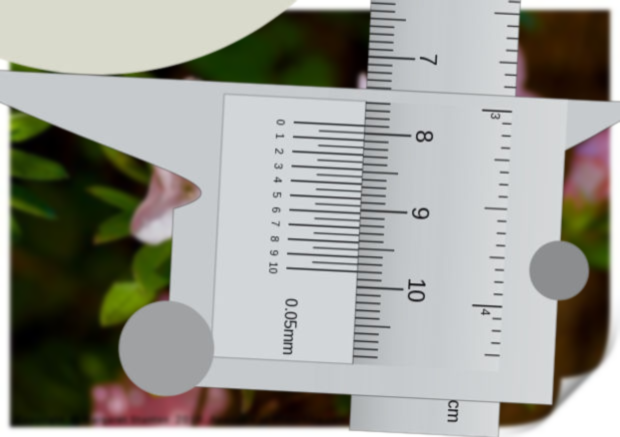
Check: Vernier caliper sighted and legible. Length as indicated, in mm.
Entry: 79.0 mm
